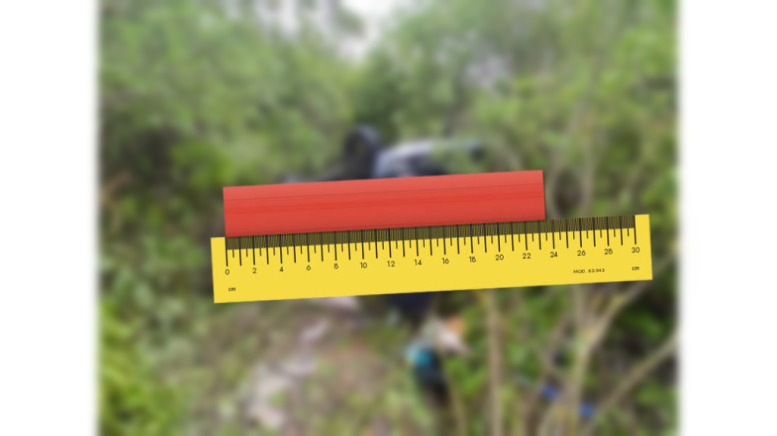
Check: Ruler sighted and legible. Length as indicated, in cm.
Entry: 23.5 cm
